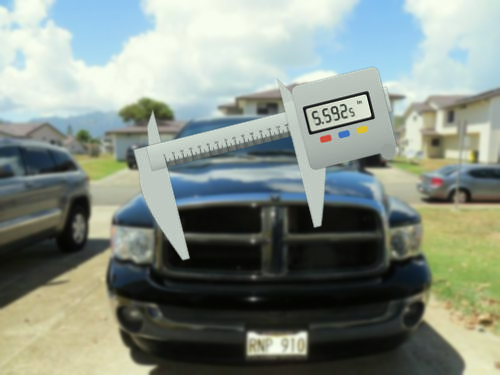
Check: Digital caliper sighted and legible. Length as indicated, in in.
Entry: 5.5925 in
